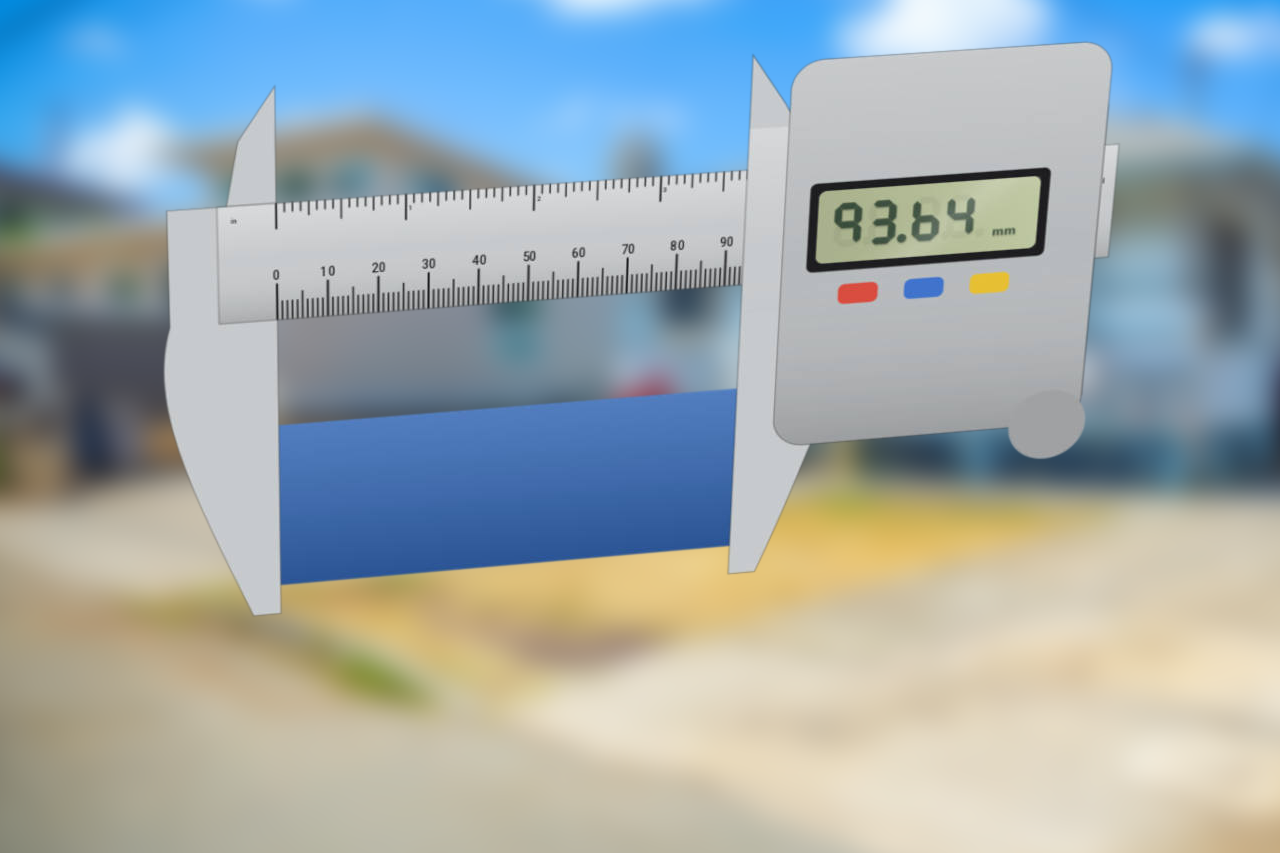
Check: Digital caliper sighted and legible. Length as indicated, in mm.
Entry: 93.64 mm
